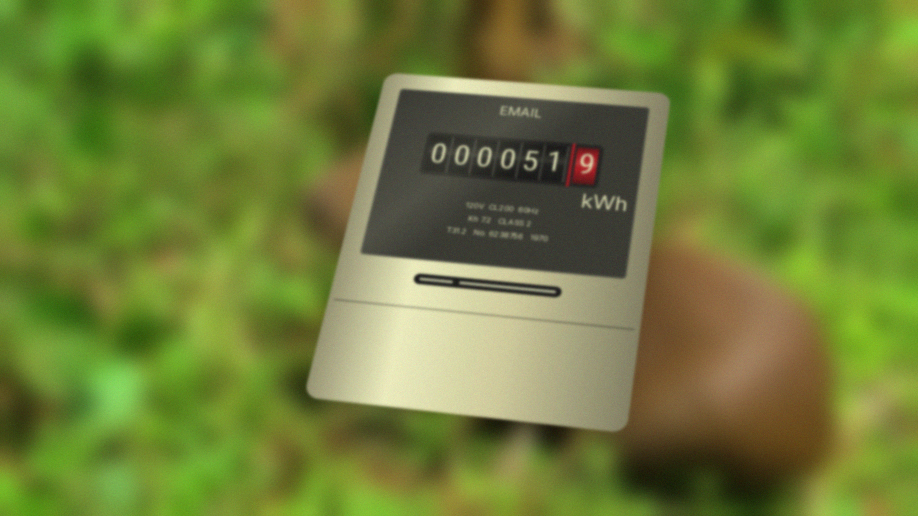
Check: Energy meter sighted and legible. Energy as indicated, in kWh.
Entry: 51.9 kWh
